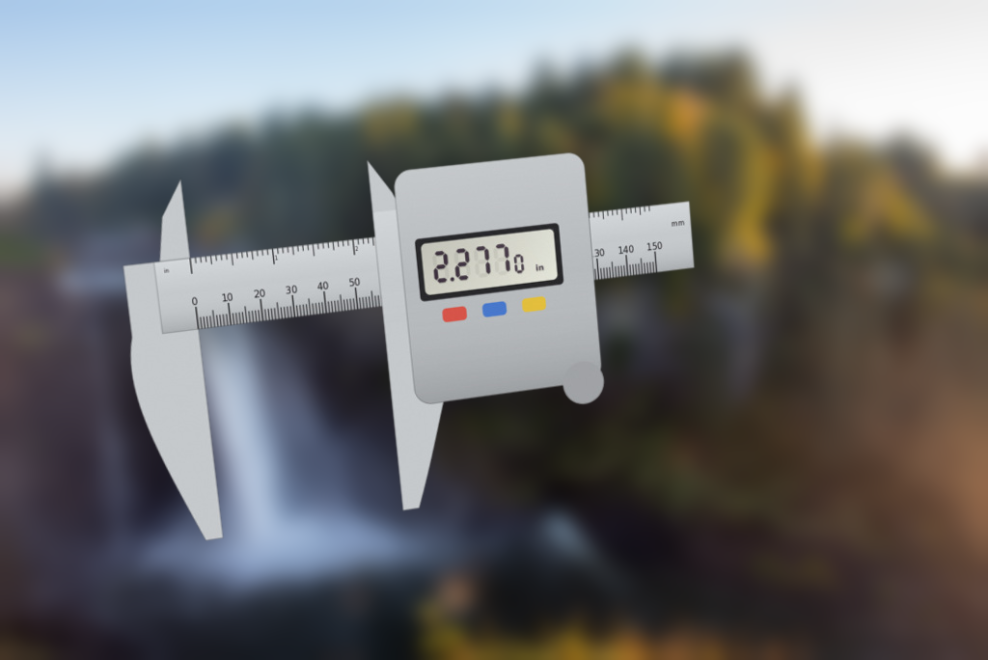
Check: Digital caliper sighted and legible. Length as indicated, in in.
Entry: 2.2770 in
